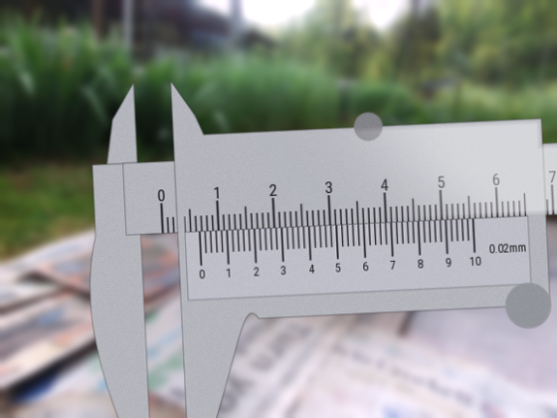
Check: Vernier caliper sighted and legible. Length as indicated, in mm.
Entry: 6.6 mm
